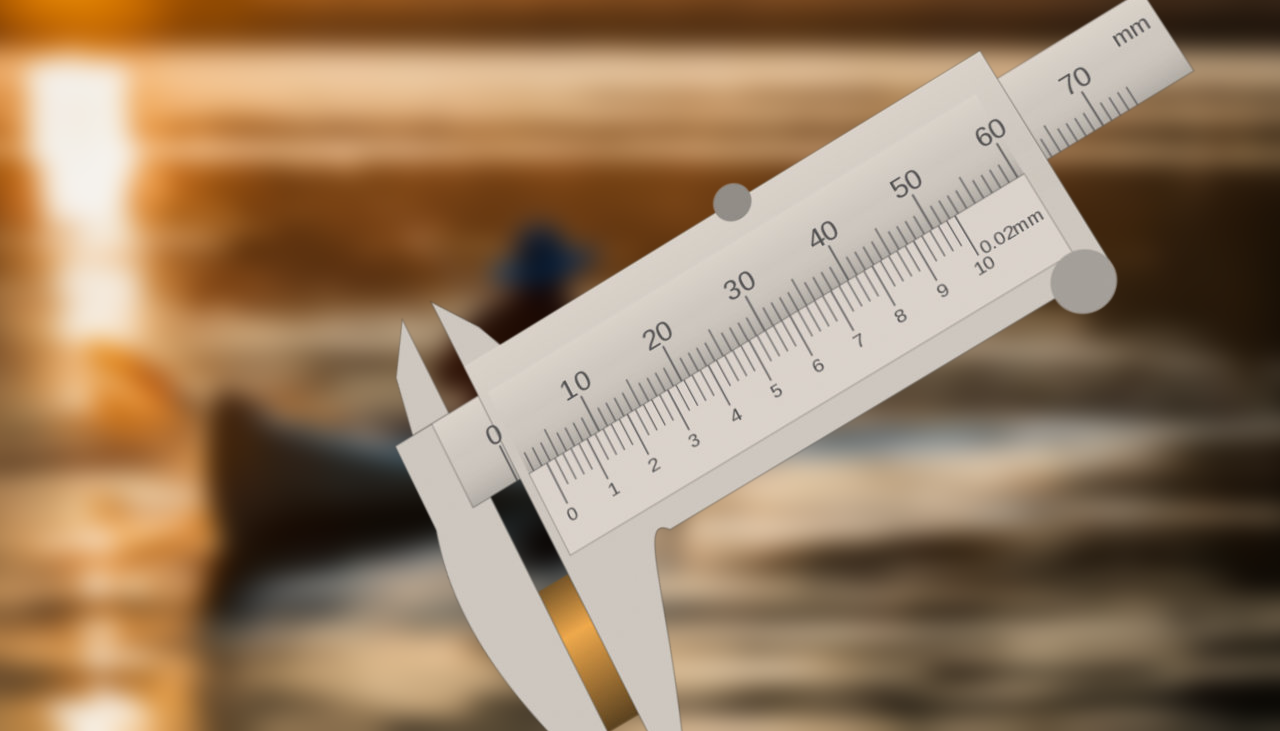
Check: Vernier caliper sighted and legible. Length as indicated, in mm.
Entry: 3.6 mm
